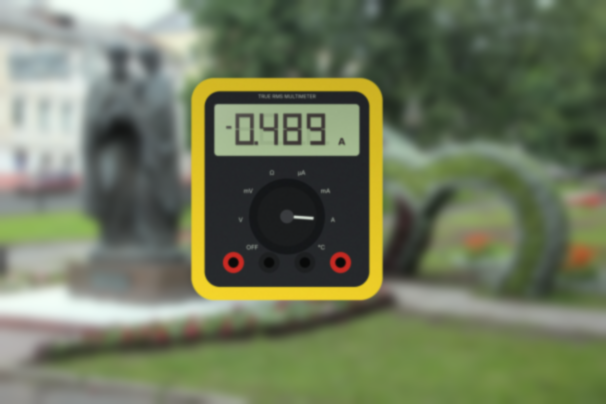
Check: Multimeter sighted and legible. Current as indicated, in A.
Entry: -0.489 A
